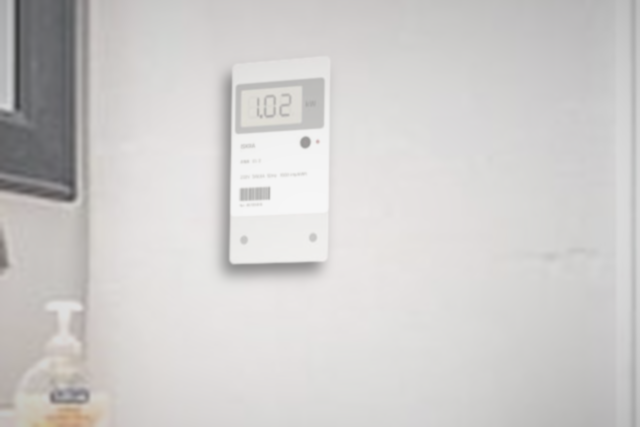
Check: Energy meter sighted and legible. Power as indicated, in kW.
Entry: 1.02 kW
